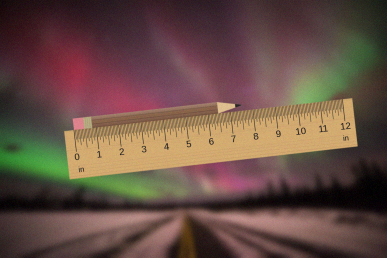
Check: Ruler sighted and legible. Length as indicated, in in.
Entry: 7.5 in
